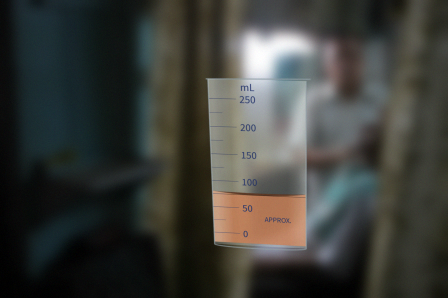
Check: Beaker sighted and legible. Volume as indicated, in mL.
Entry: 75 mL
